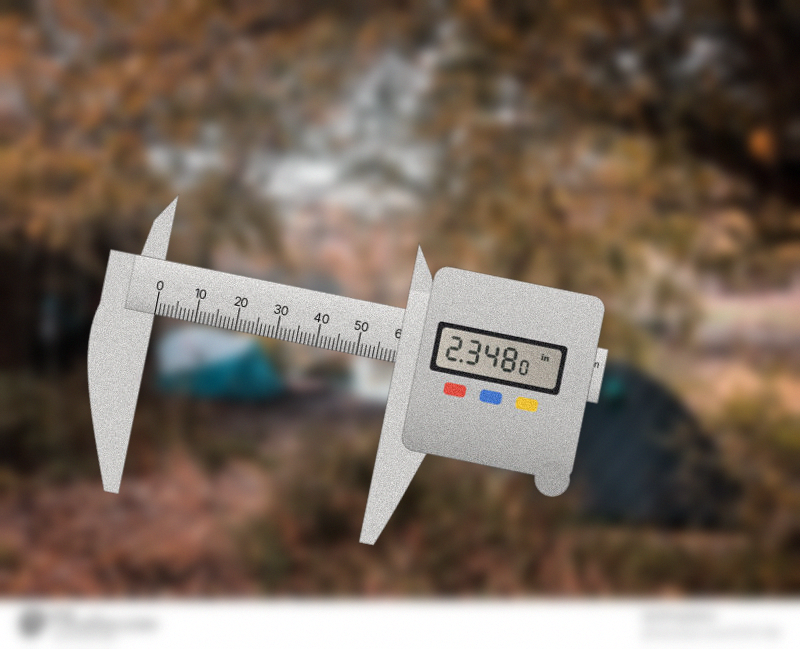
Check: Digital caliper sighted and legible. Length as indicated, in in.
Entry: 2.3480 in
